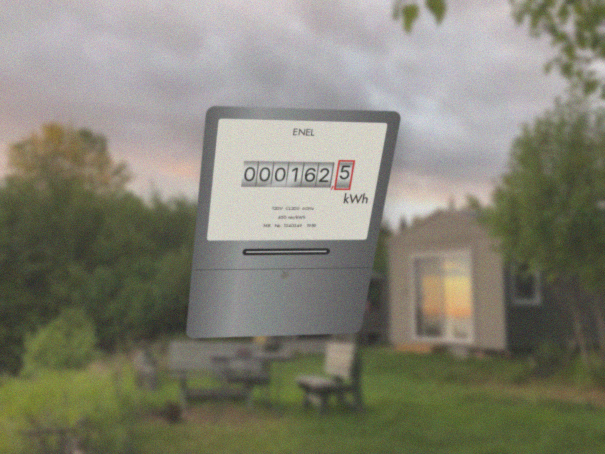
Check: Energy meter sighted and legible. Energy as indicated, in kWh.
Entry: 162.5 kWh
